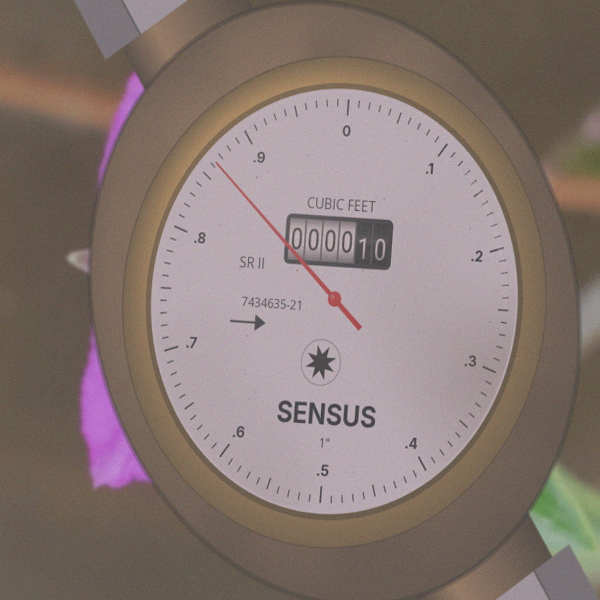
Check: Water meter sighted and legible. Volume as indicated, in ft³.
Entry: 9.86 ft³
